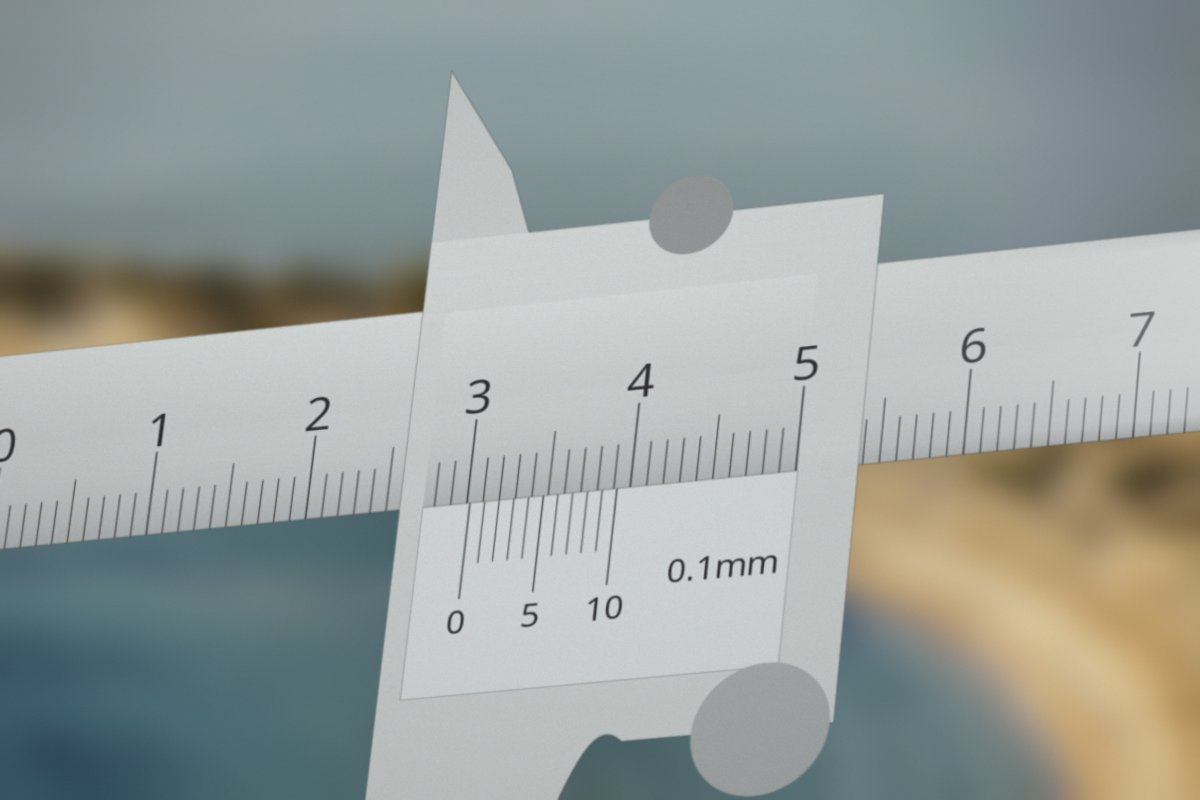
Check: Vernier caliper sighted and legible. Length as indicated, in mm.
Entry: 30.2 mm
